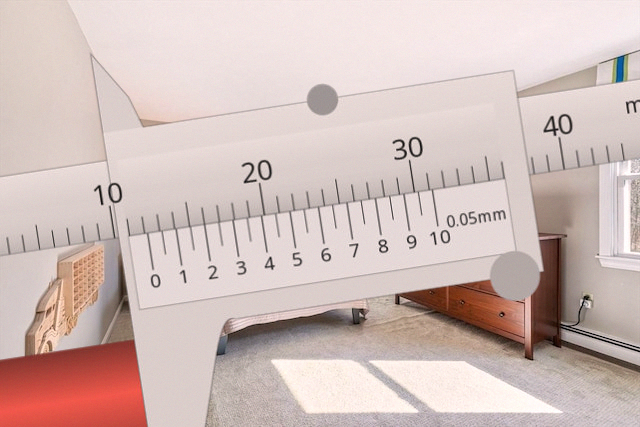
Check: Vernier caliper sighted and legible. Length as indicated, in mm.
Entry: 12.2 mm
